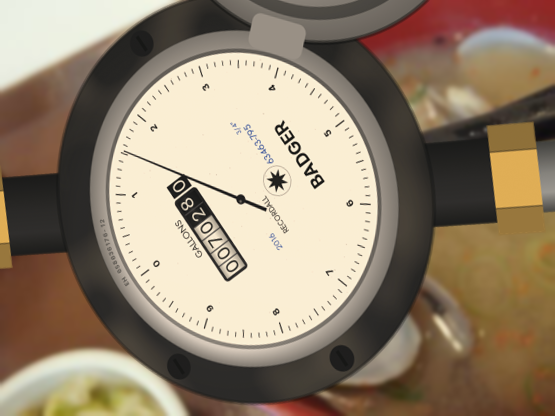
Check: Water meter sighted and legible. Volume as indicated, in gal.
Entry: 70281.5 gal
